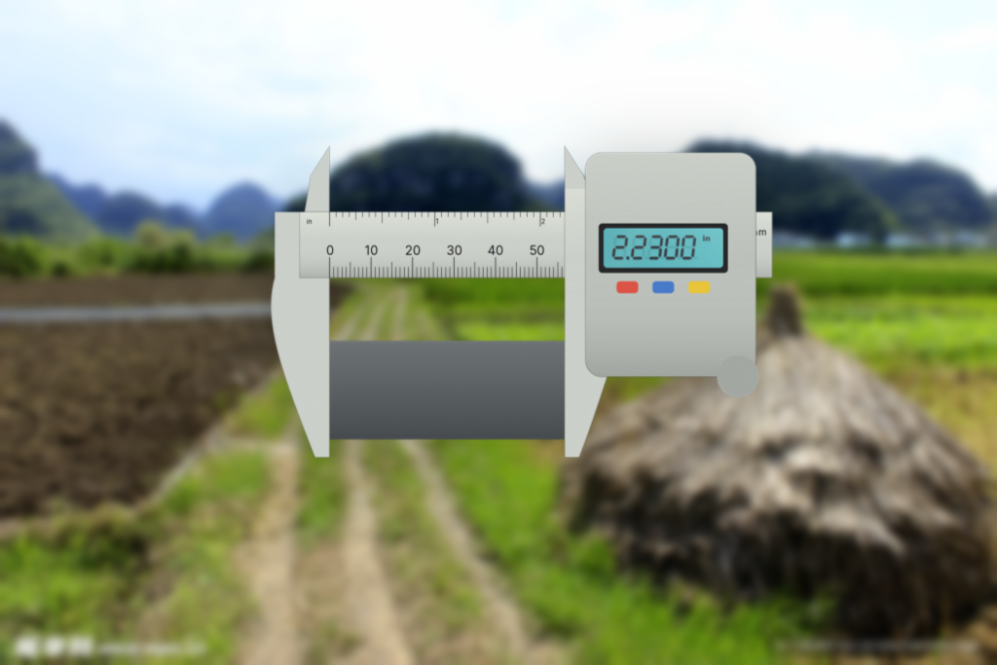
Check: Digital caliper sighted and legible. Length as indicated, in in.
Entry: 2.2300 in
